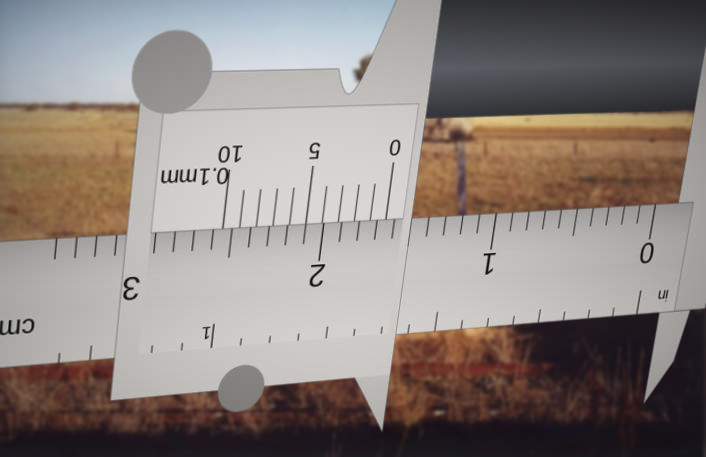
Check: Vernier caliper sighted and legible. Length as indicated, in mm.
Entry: 16.5 mm
